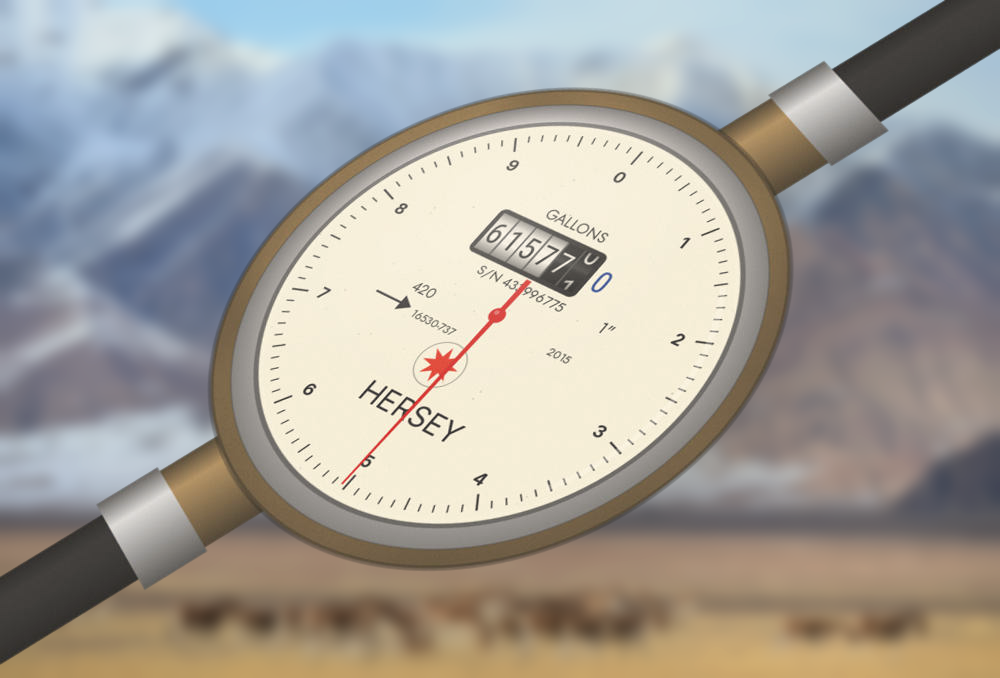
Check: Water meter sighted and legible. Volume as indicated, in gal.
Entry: 6157705.0 gal
